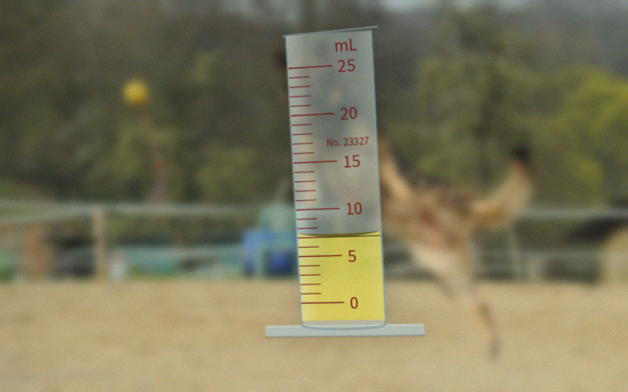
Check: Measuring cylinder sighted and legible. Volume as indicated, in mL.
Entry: 7 mL
